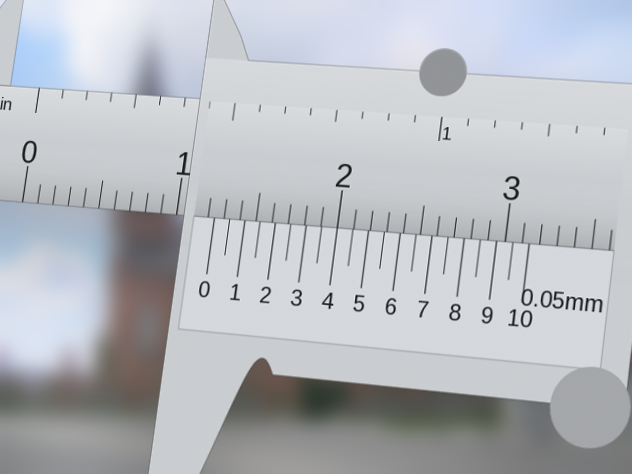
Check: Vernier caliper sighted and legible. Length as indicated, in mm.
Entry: 12.4 mm
